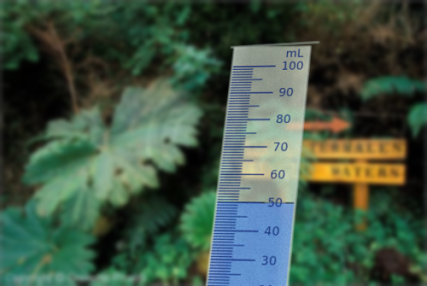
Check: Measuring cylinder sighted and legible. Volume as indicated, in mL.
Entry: 50 mL
